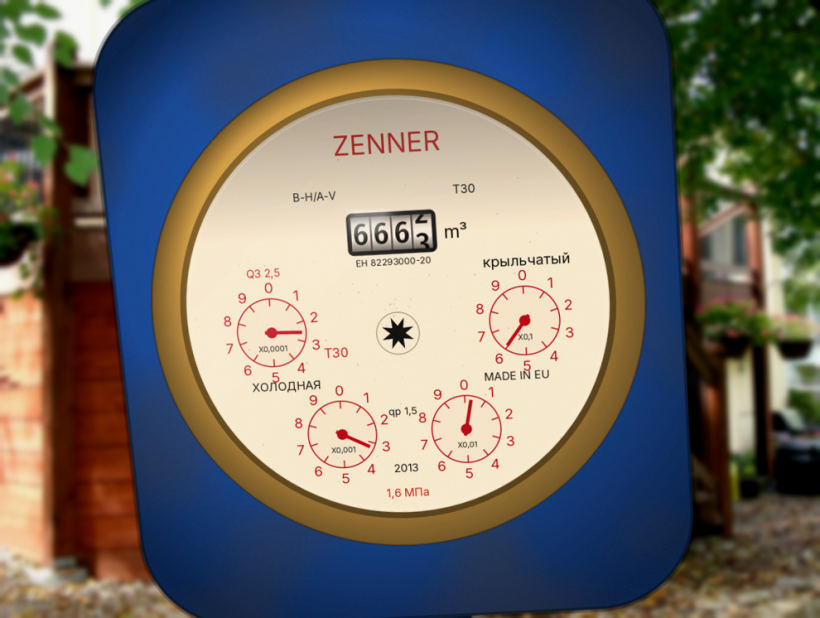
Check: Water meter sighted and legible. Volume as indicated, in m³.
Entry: 6662.6032 m³
